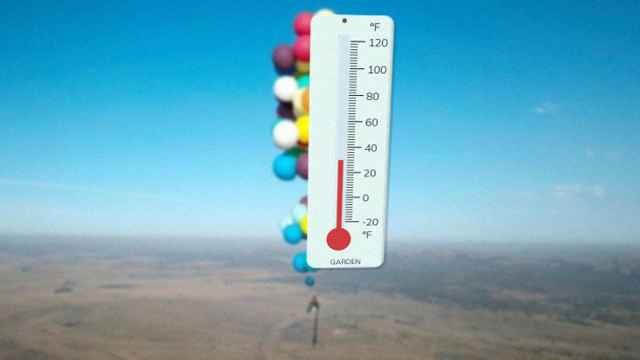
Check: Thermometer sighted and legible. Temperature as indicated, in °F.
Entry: 30 °F
